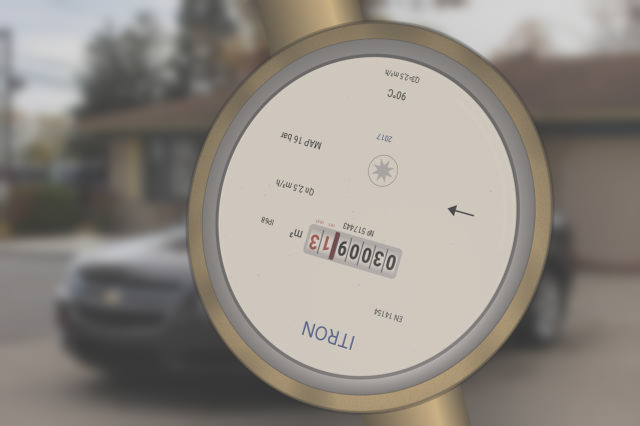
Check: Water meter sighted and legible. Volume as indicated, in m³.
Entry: 3009.13 m³
